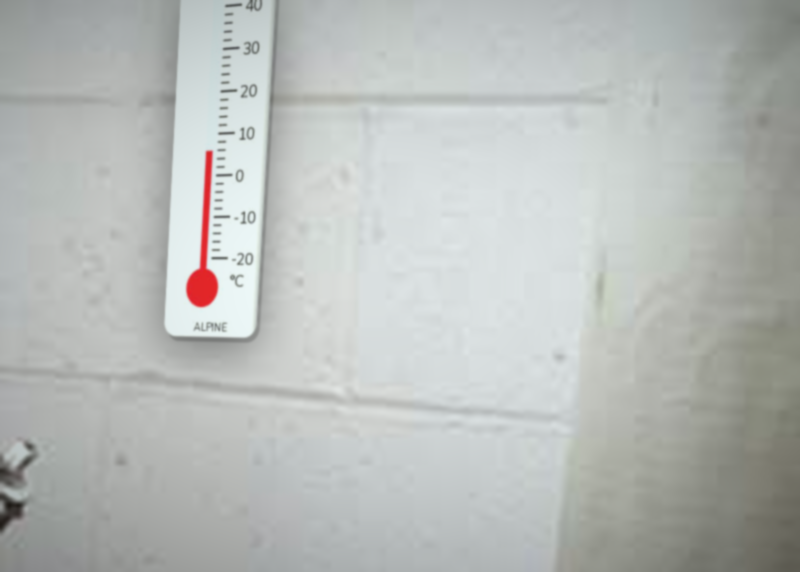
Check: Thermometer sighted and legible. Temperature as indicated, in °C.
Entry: 6 °C
